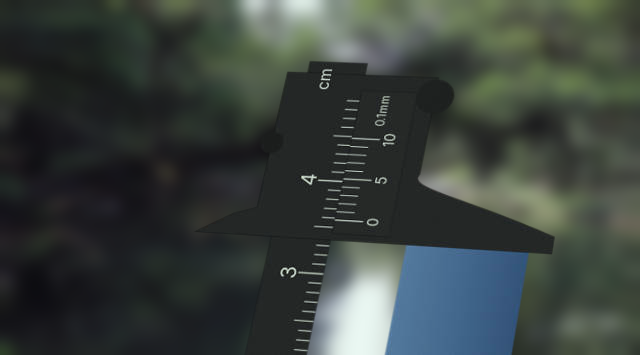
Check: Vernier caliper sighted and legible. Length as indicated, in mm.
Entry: 35.8 mm
